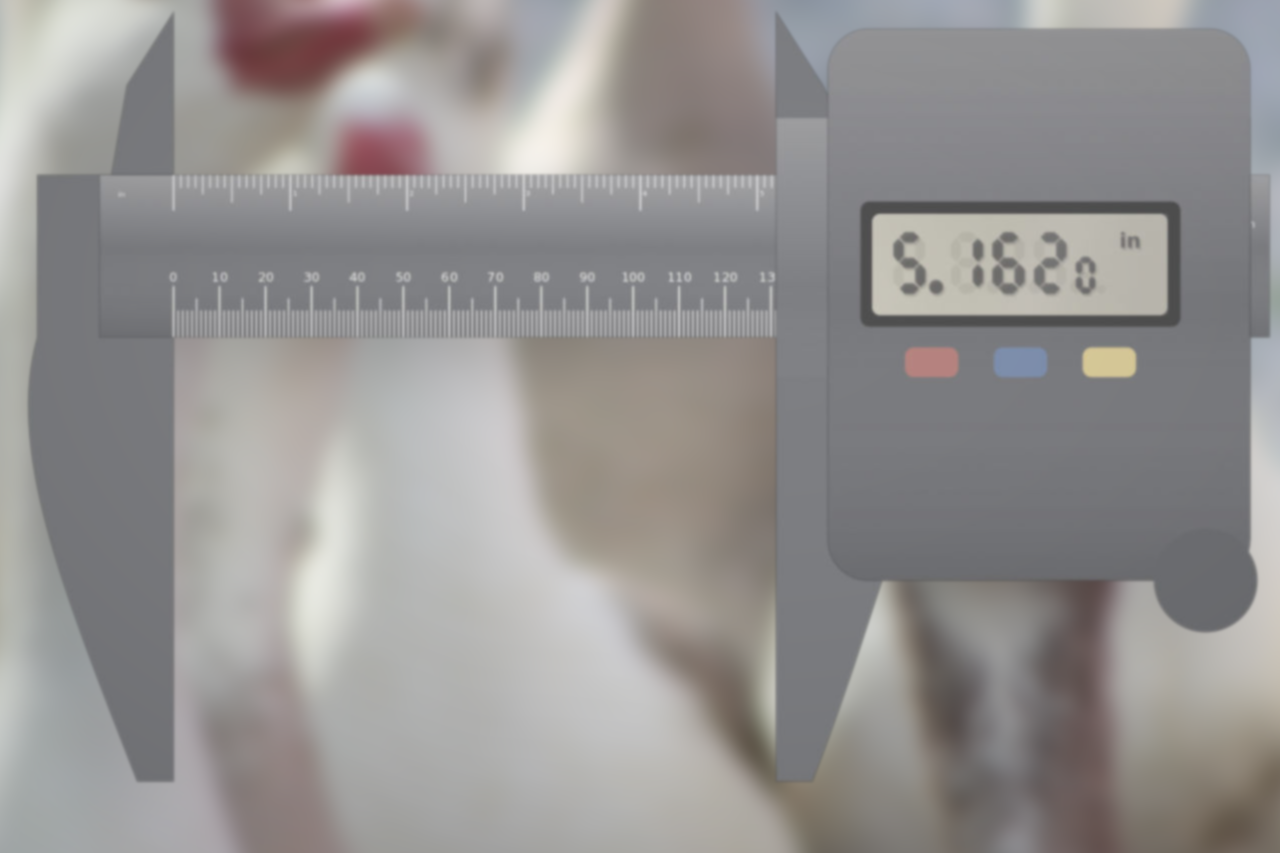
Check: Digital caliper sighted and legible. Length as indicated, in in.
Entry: 5.1620 in
